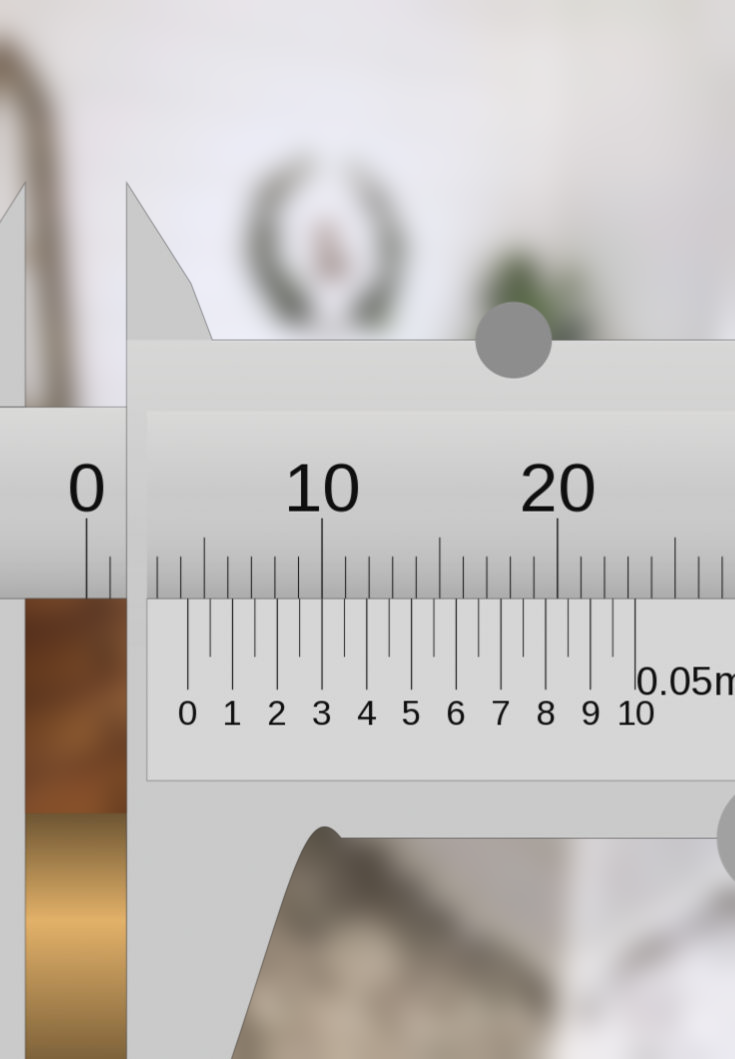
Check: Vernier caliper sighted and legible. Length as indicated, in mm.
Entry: 4.3 mm
